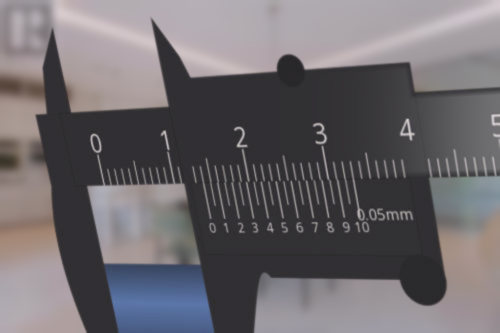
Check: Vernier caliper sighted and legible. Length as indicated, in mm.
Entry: 14.0 mm
